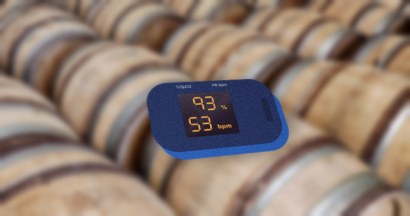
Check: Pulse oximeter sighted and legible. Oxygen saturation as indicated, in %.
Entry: 93 %
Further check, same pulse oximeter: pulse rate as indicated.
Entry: 53 bpm
